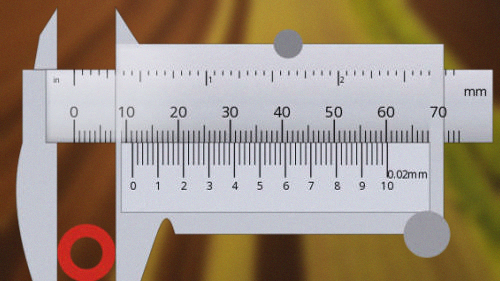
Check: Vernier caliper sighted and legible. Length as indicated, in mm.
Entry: 11.2 mm
